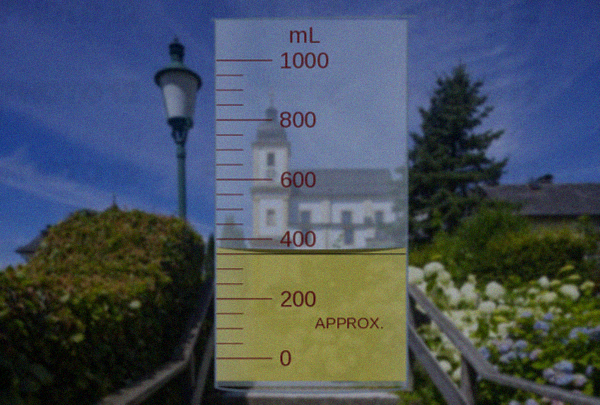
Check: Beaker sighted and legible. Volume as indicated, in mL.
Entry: 350 mL
